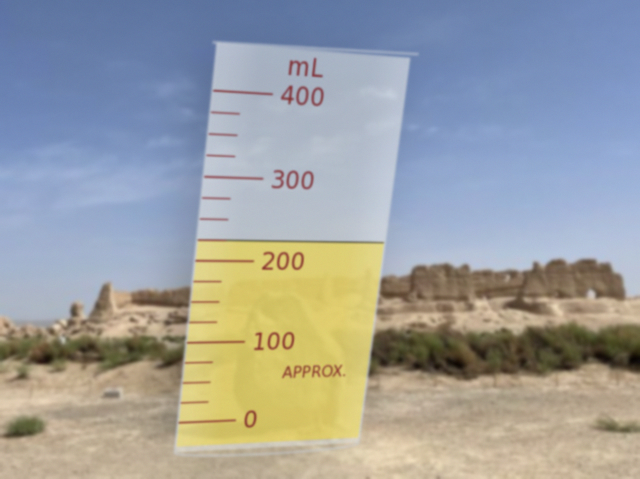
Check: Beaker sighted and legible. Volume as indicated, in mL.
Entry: 225 mL
